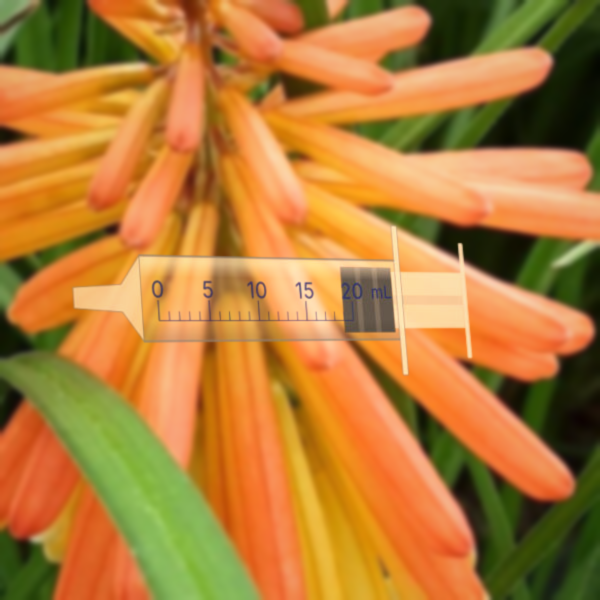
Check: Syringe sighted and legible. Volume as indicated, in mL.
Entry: 19 mL
